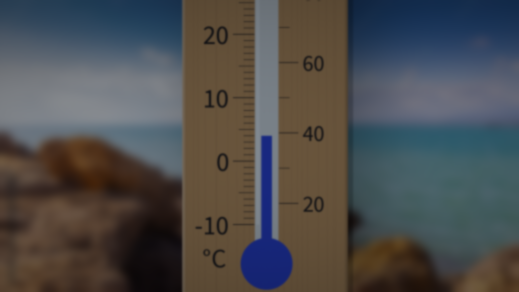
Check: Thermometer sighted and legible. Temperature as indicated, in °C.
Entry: 4 °C
